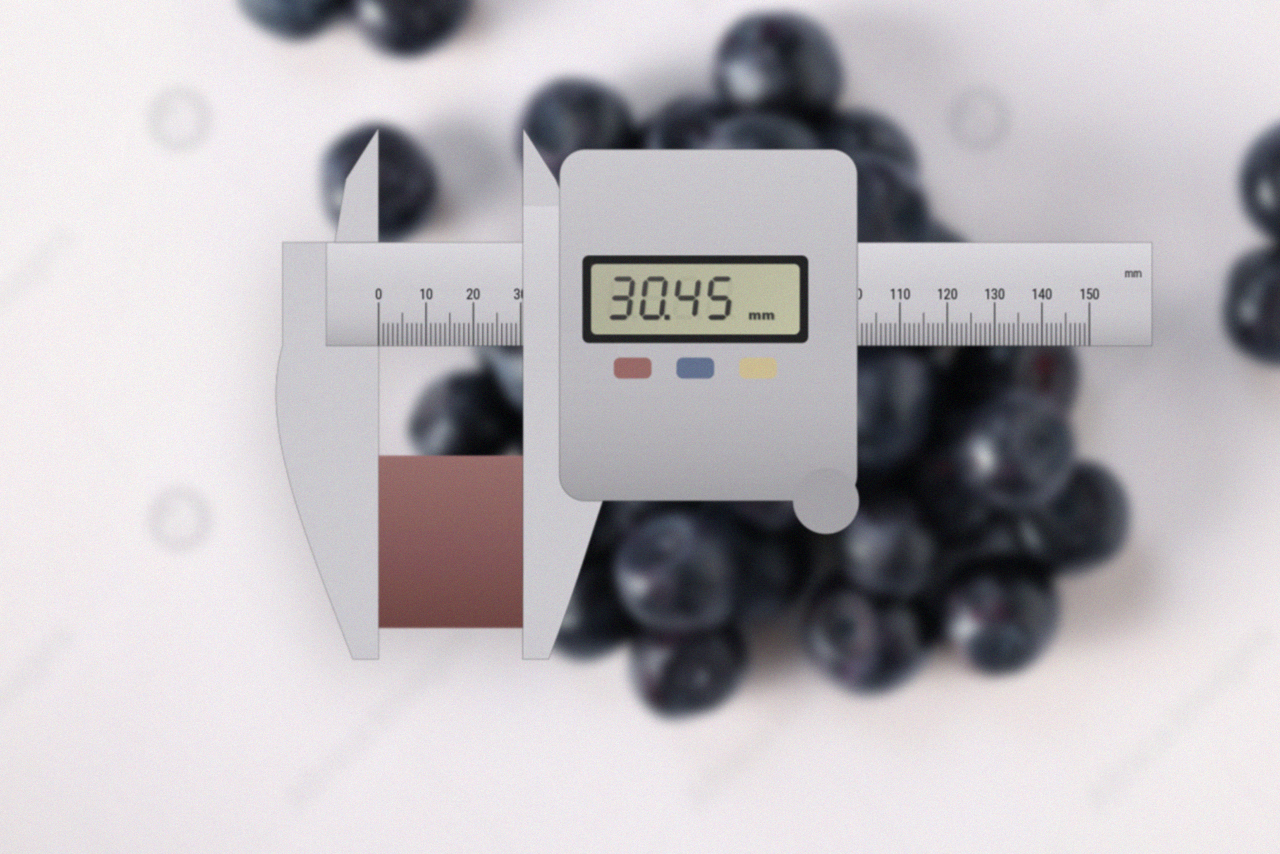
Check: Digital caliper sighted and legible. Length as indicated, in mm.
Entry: 30.45 mm
